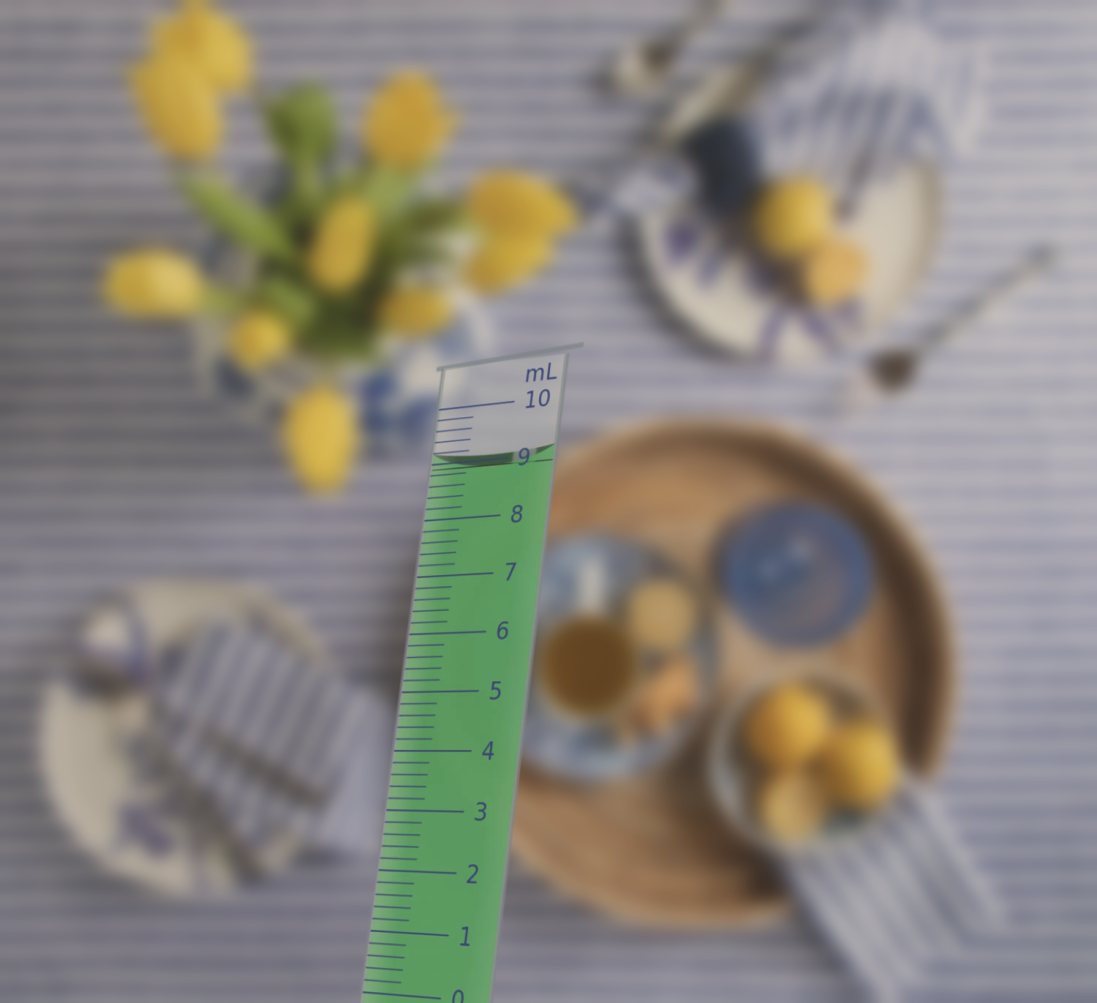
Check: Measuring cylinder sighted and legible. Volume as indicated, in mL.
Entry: 8.9 mL
